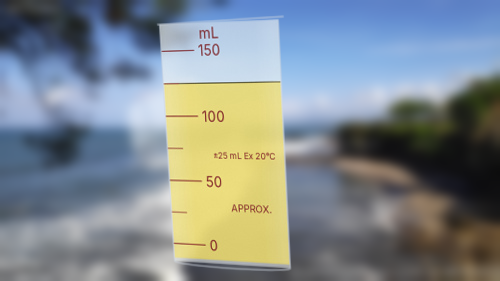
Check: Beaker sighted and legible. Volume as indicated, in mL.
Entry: 125 mL
